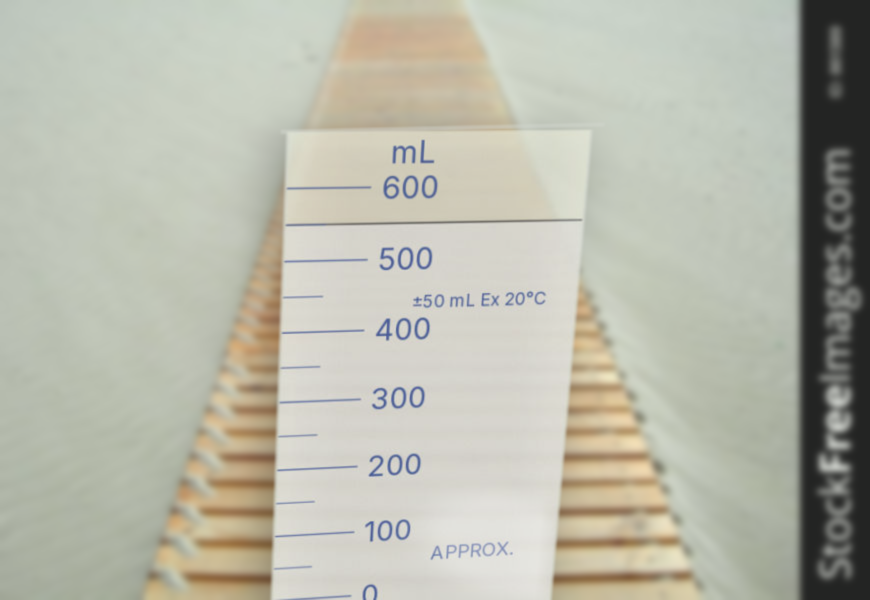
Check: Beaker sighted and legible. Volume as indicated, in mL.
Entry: 550 mL
